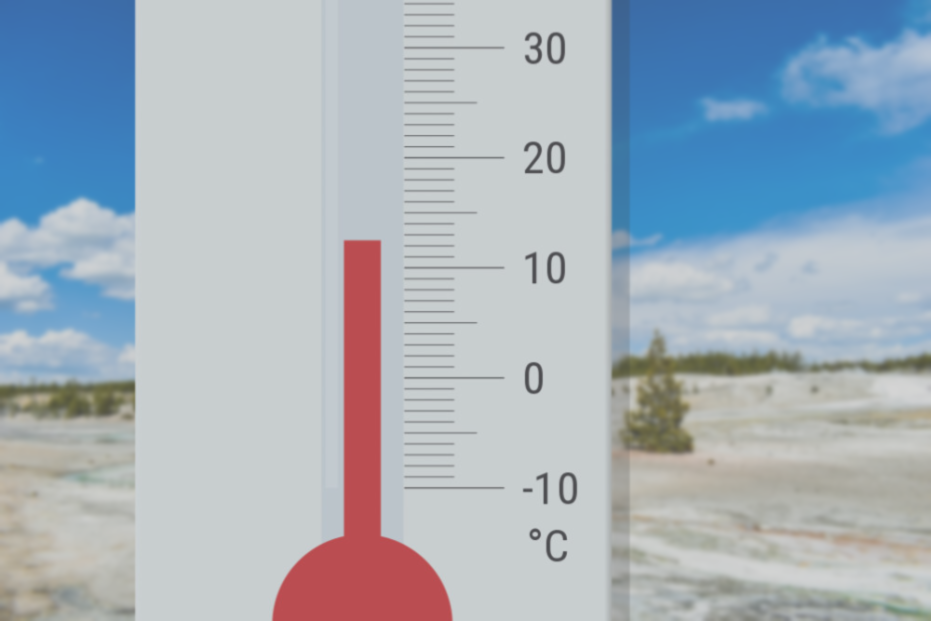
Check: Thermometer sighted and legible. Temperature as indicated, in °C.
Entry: 12.5 °C
